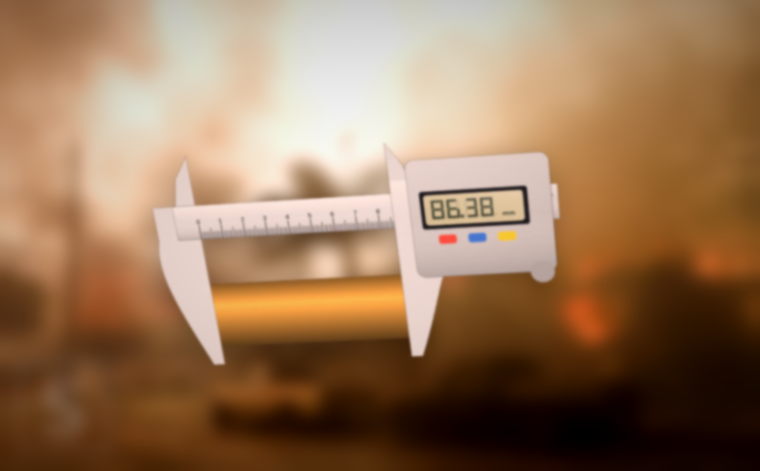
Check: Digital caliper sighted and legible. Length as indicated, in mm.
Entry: 86.38 mm
